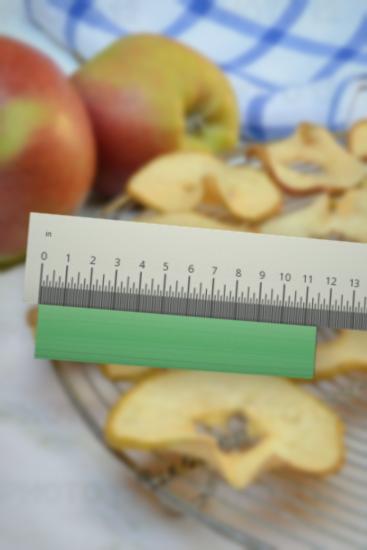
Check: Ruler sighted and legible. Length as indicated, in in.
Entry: 11.5 in
